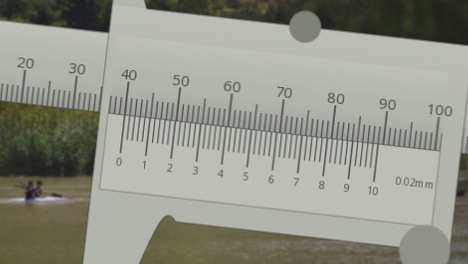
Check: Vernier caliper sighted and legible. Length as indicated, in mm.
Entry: 40.0 mm
